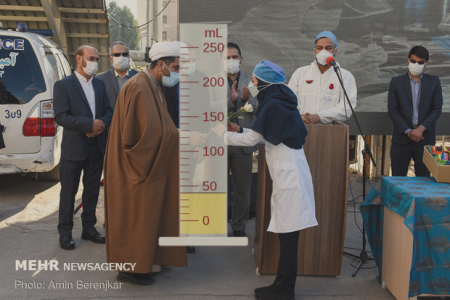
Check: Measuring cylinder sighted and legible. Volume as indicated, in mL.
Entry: 40 mL
